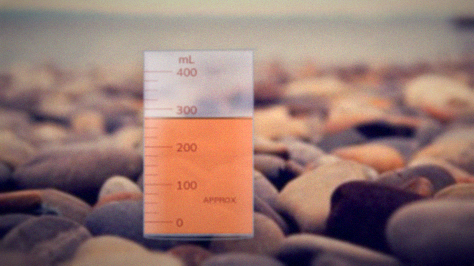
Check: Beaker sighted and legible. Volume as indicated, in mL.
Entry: 275 mL
